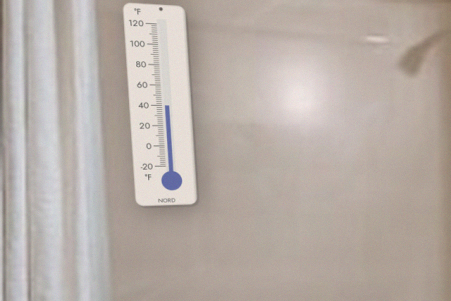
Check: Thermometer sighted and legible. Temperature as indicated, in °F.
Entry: 40 °F
